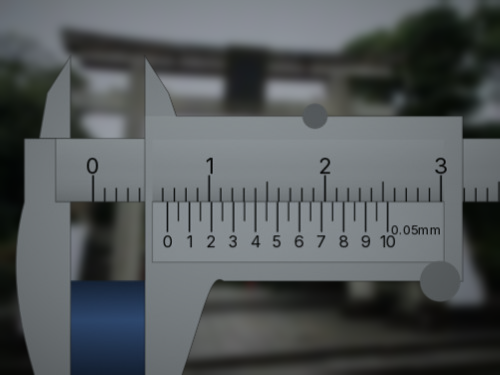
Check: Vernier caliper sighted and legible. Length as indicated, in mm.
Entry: 6.4 mm
